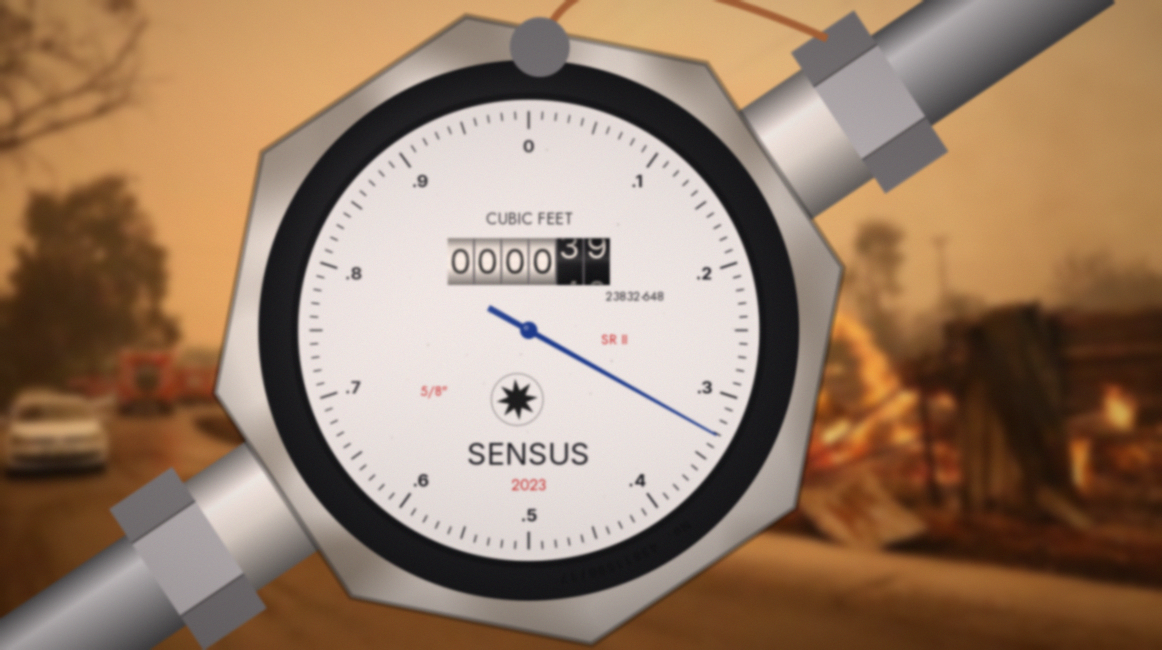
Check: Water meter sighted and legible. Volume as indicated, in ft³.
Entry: 39.33 ft³
